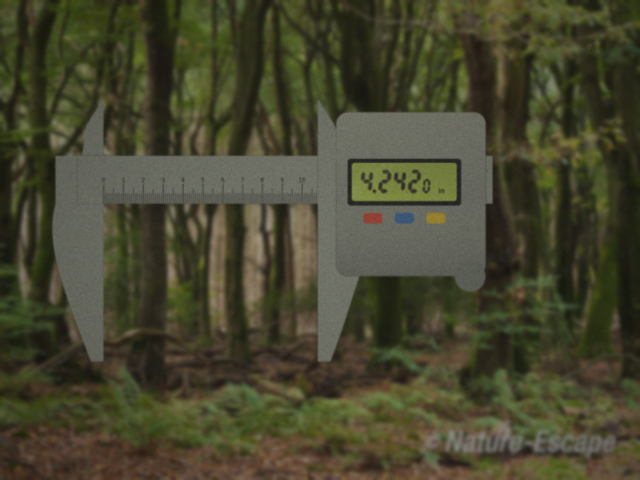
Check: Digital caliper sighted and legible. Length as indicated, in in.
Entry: 4.2420 in
